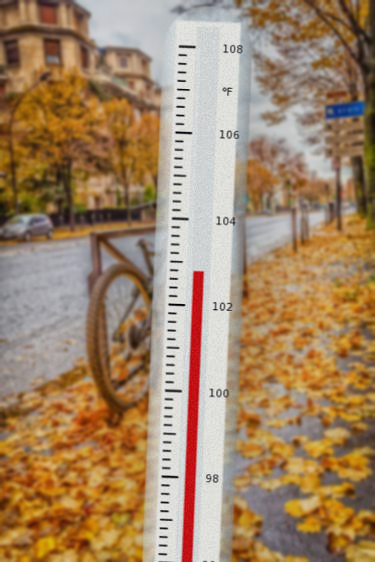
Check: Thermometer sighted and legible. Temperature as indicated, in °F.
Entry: 102.8 °F
